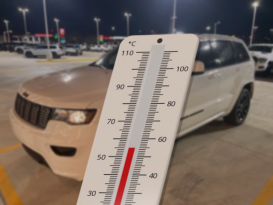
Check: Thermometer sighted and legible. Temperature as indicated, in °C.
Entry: 55 °C
